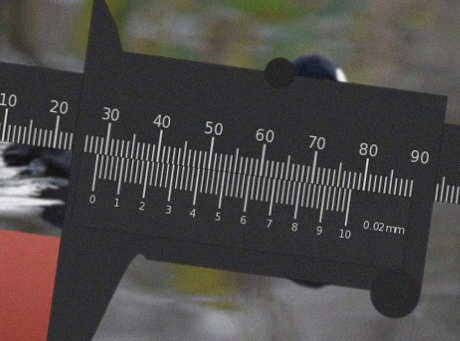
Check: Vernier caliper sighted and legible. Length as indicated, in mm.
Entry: 28.5 mm
